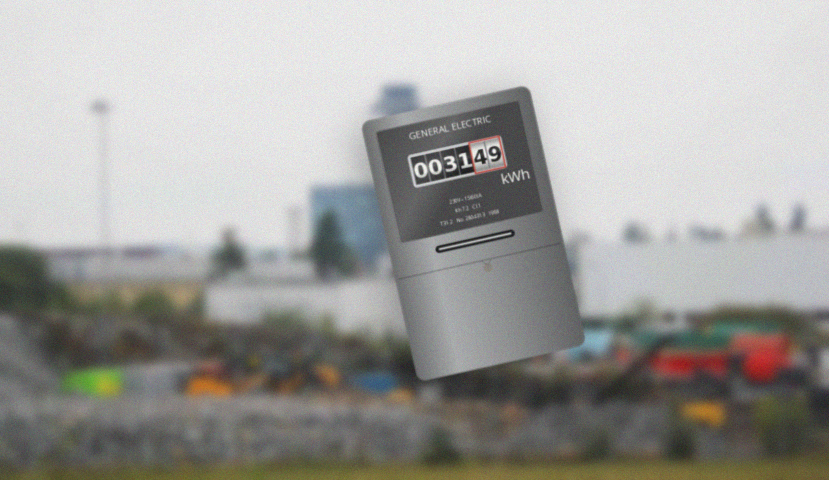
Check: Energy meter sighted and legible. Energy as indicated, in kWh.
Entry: 31.49 kWh
